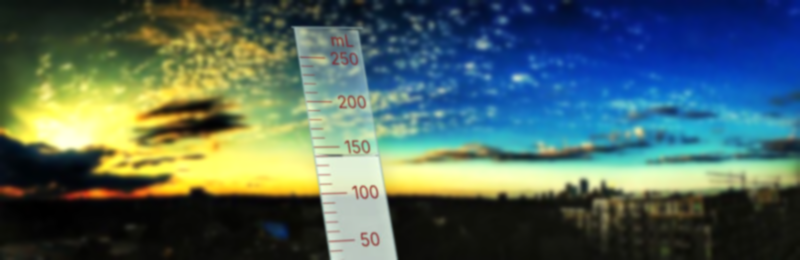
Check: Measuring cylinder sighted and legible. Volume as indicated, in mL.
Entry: 140 mL
